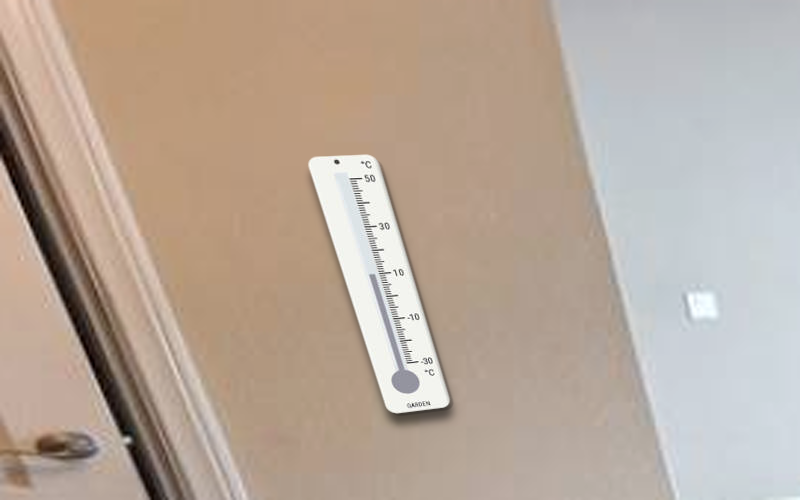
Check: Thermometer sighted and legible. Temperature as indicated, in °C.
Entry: 10 °C
